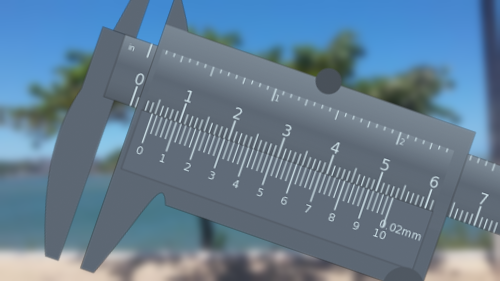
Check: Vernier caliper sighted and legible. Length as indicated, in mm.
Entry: 4.5 mm
